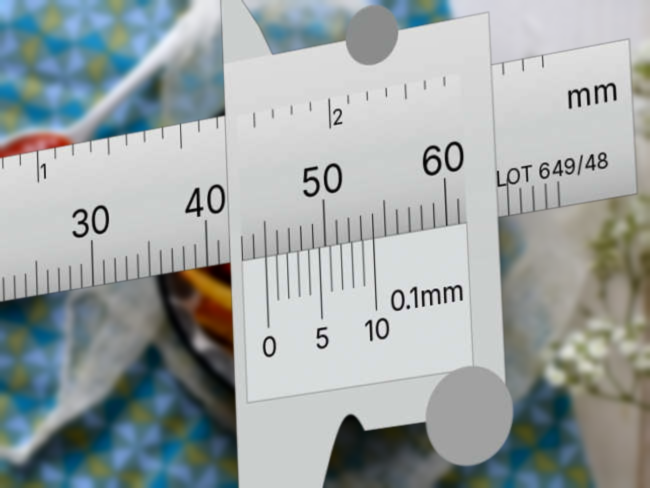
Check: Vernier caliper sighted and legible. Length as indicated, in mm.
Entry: 45.0 mm
